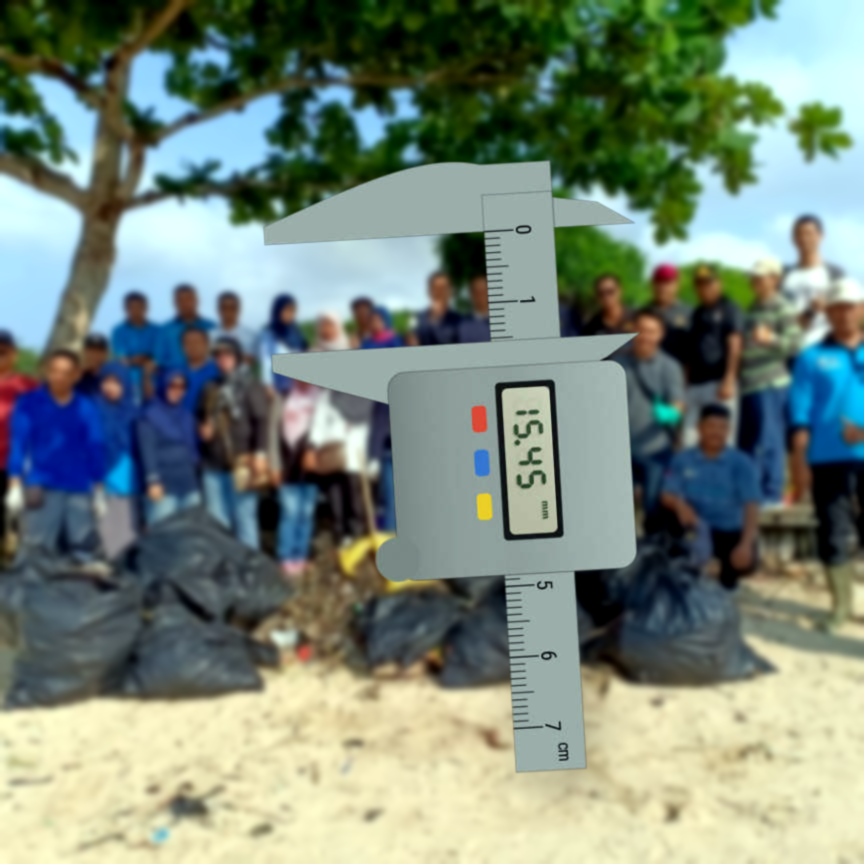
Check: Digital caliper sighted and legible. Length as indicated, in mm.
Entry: 15.45 mm
